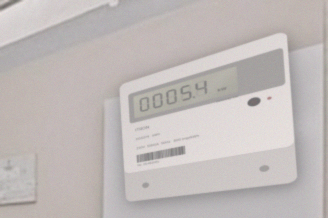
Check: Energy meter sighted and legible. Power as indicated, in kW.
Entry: 5.4 kW
